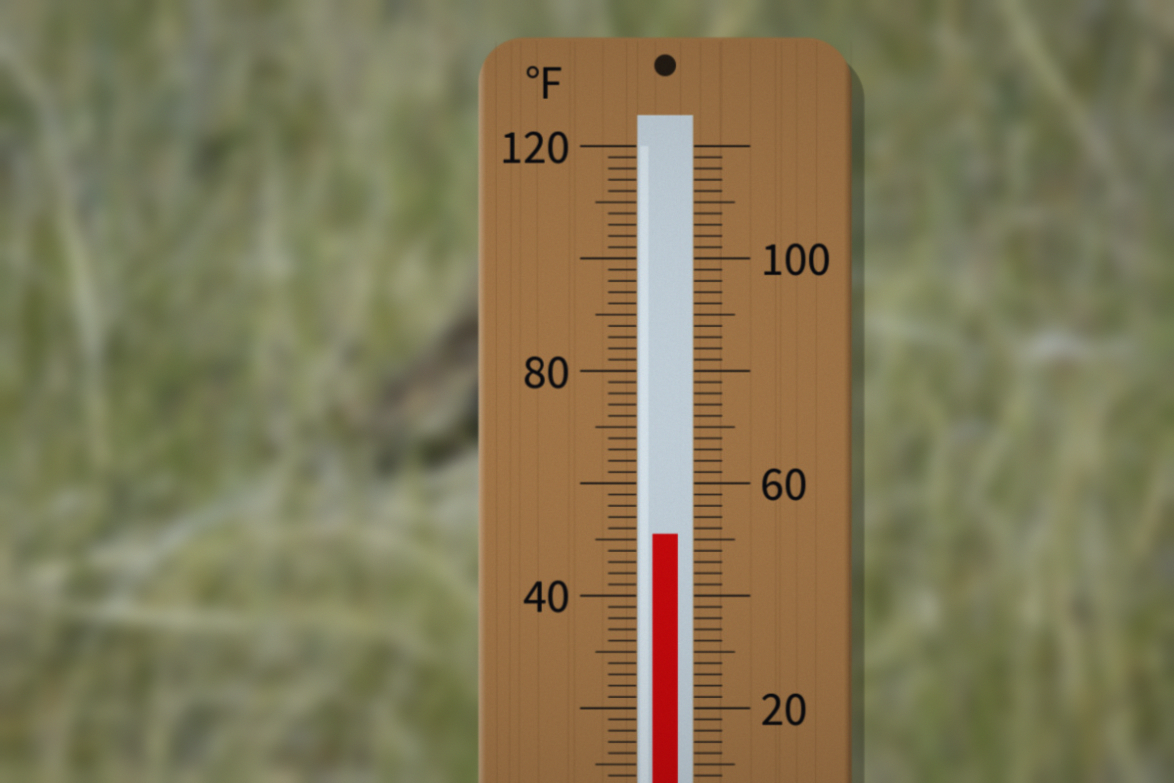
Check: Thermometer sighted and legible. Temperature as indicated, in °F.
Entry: 51 °F
